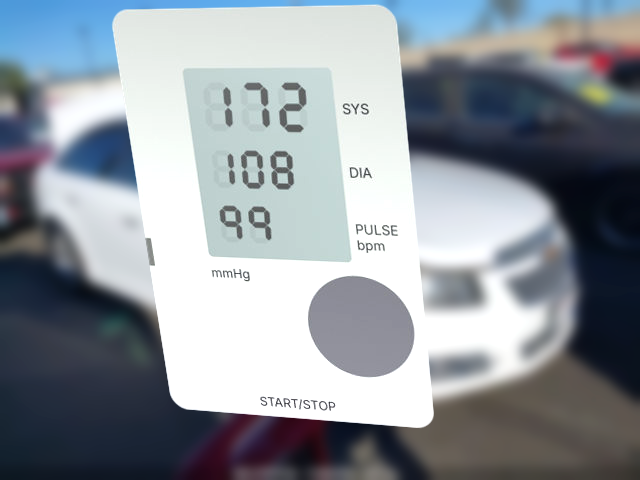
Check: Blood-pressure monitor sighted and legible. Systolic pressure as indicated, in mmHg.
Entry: 172 mmHg
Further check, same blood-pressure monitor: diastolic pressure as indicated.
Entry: 108 mmHg
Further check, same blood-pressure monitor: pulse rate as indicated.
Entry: 99 bpm
